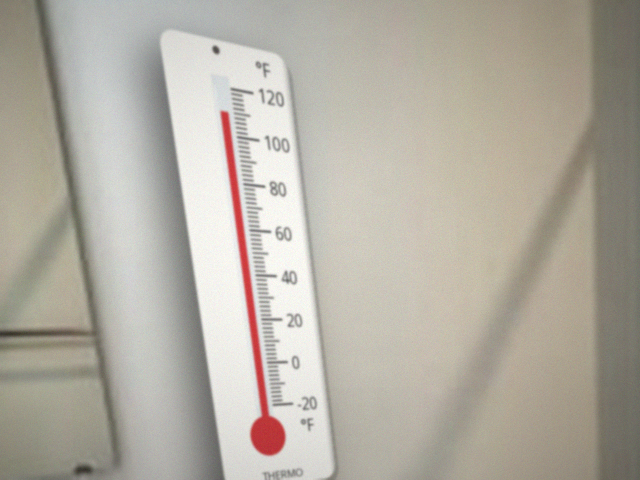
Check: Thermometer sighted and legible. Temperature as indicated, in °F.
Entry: 110 °F
